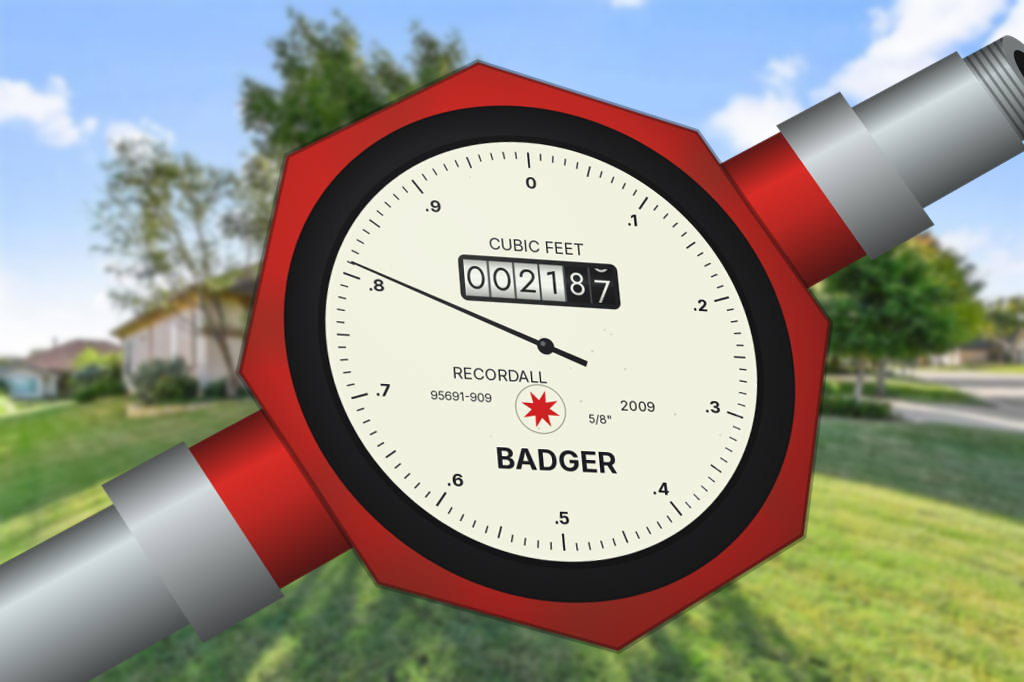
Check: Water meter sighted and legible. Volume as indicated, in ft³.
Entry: 2186.81 ft³
